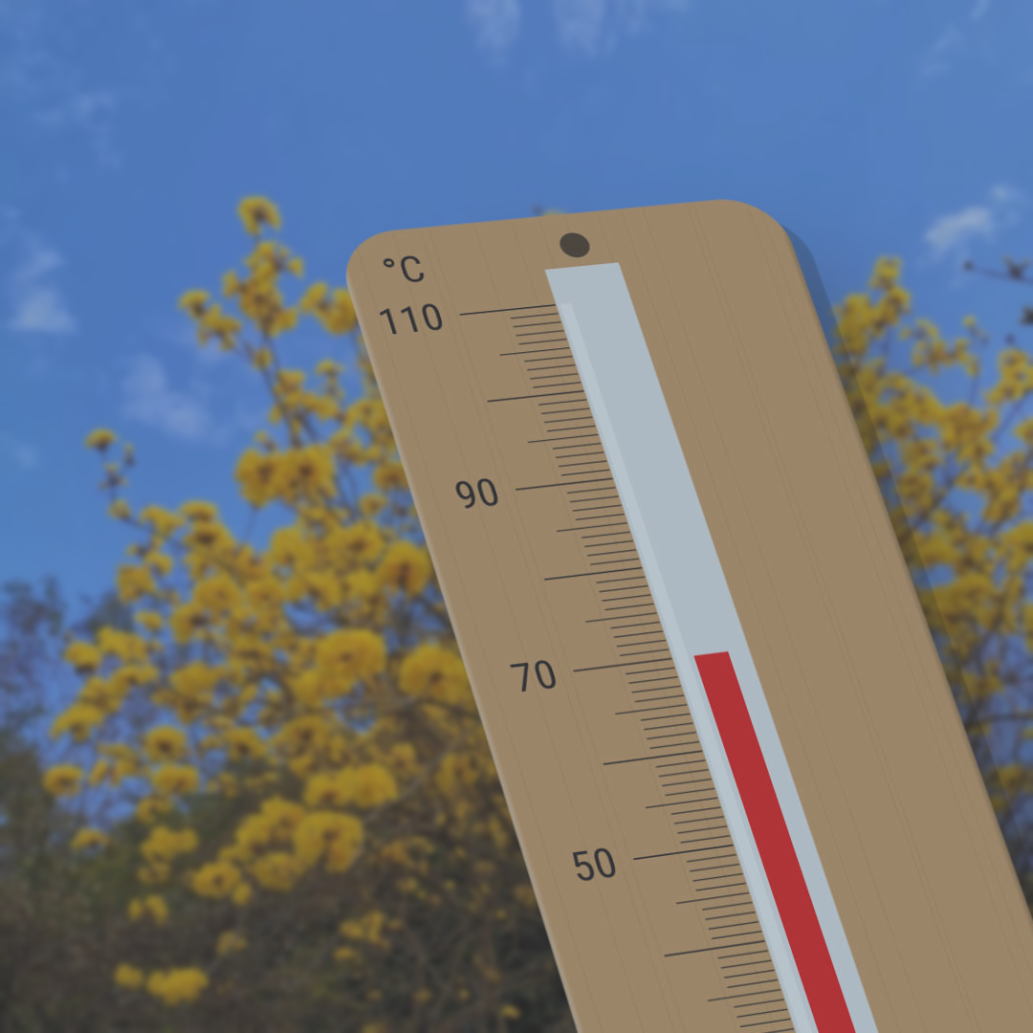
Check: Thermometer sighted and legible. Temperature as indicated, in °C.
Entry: 70 °C
